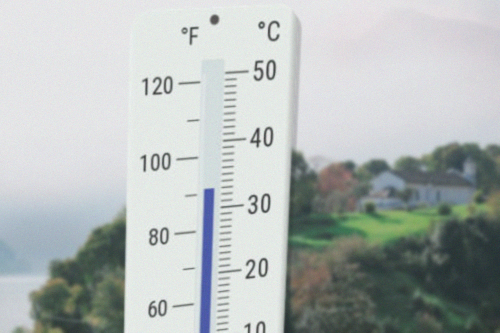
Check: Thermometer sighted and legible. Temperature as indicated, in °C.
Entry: 33 °C
